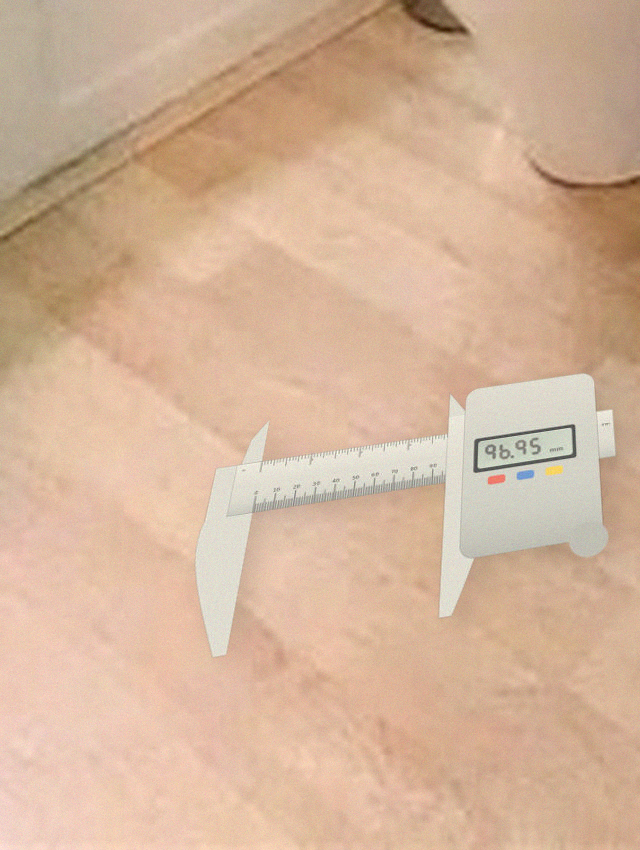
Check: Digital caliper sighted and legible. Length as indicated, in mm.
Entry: 96.95 mm
